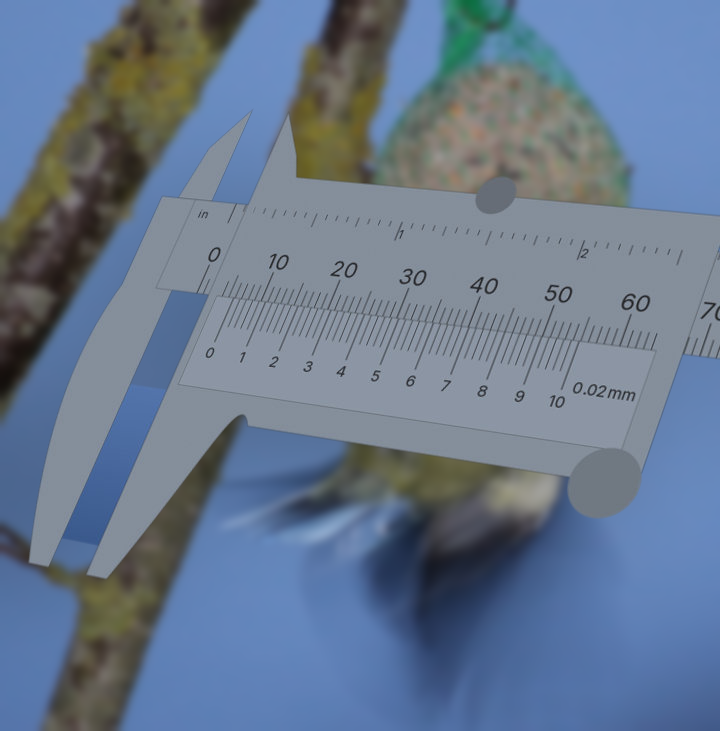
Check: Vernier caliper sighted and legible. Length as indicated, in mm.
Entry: 5.8 mm
